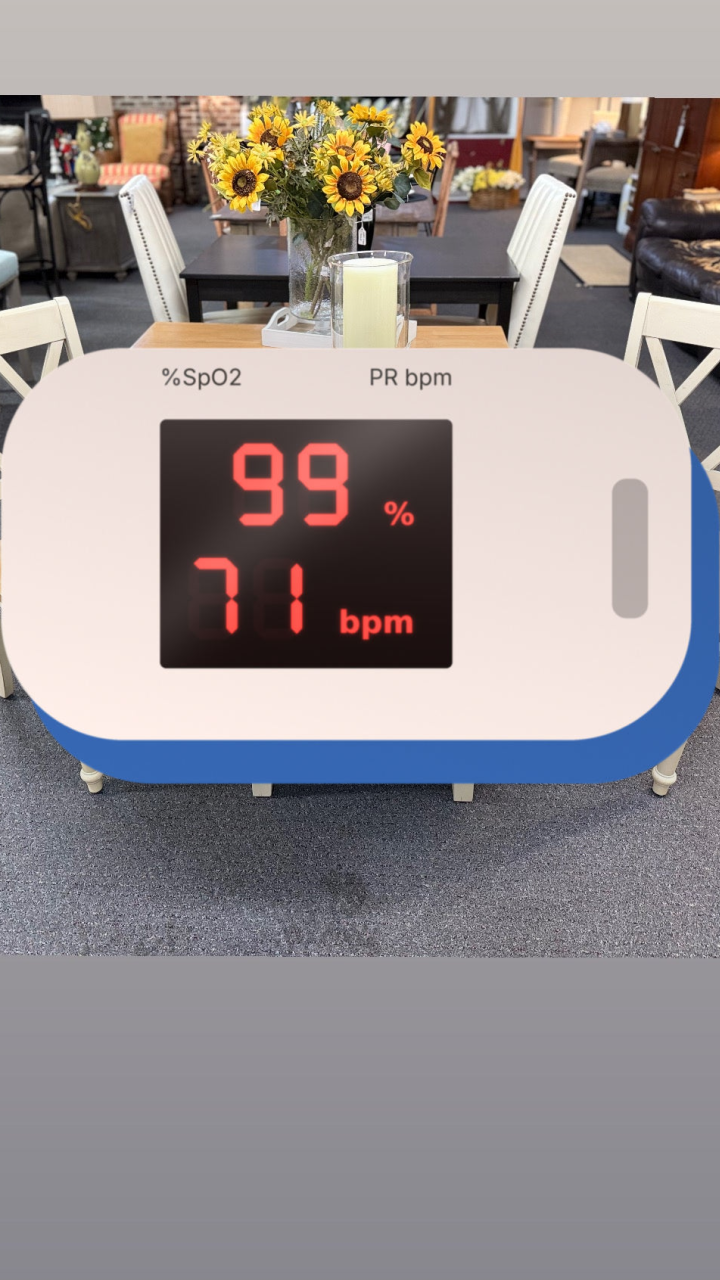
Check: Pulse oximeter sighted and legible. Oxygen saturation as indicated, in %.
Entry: 99 %
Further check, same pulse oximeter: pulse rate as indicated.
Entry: 71 bpm
